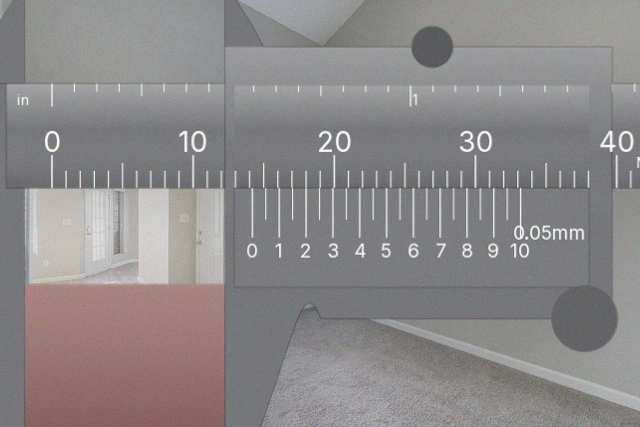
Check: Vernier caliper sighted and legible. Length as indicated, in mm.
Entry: 14.2 mm
